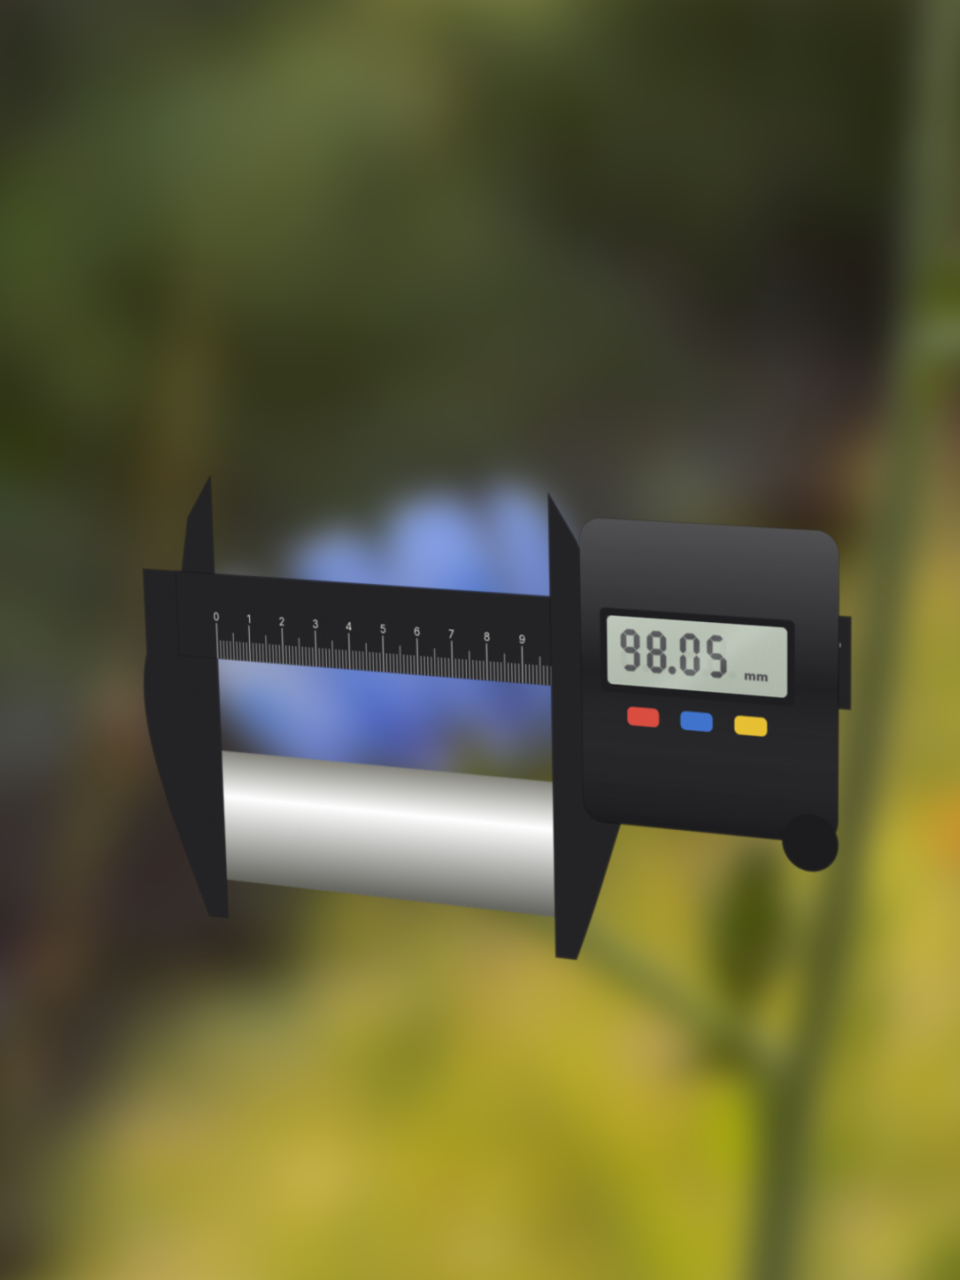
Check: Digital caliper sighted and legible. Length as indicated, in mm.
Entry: 98.05 mm
